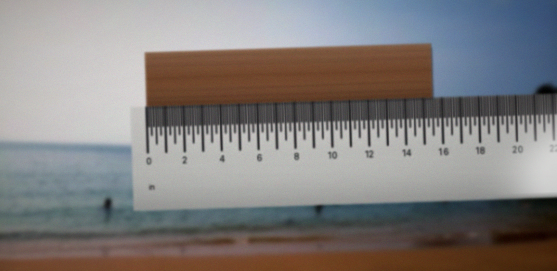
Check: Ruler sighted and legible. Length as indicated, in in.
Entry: 15.5 in
